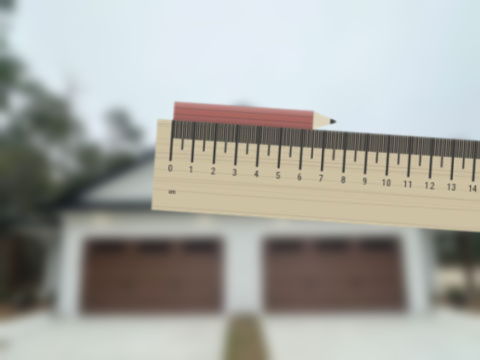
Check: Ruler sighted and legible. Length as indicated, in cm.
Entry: 7.5 cm
